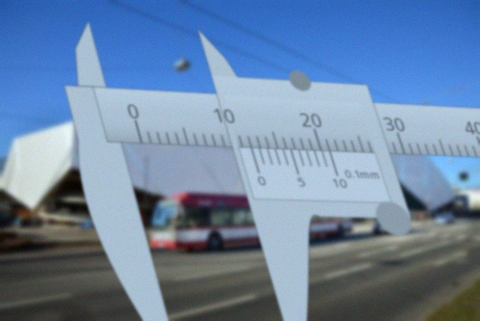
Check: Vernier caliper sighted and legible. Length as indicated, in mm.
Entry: 12.0 mm
